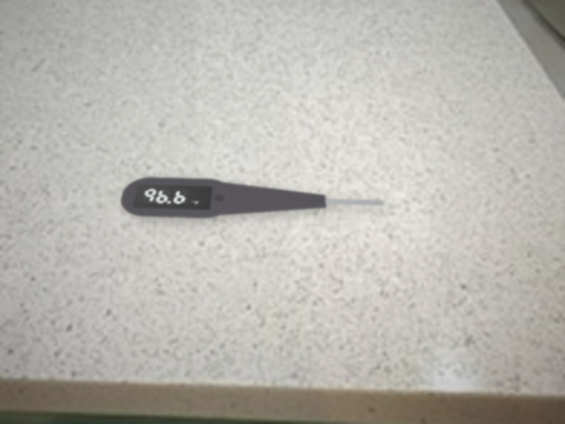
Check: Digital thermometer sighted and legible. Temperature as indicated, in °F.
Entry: 96.6 °F
